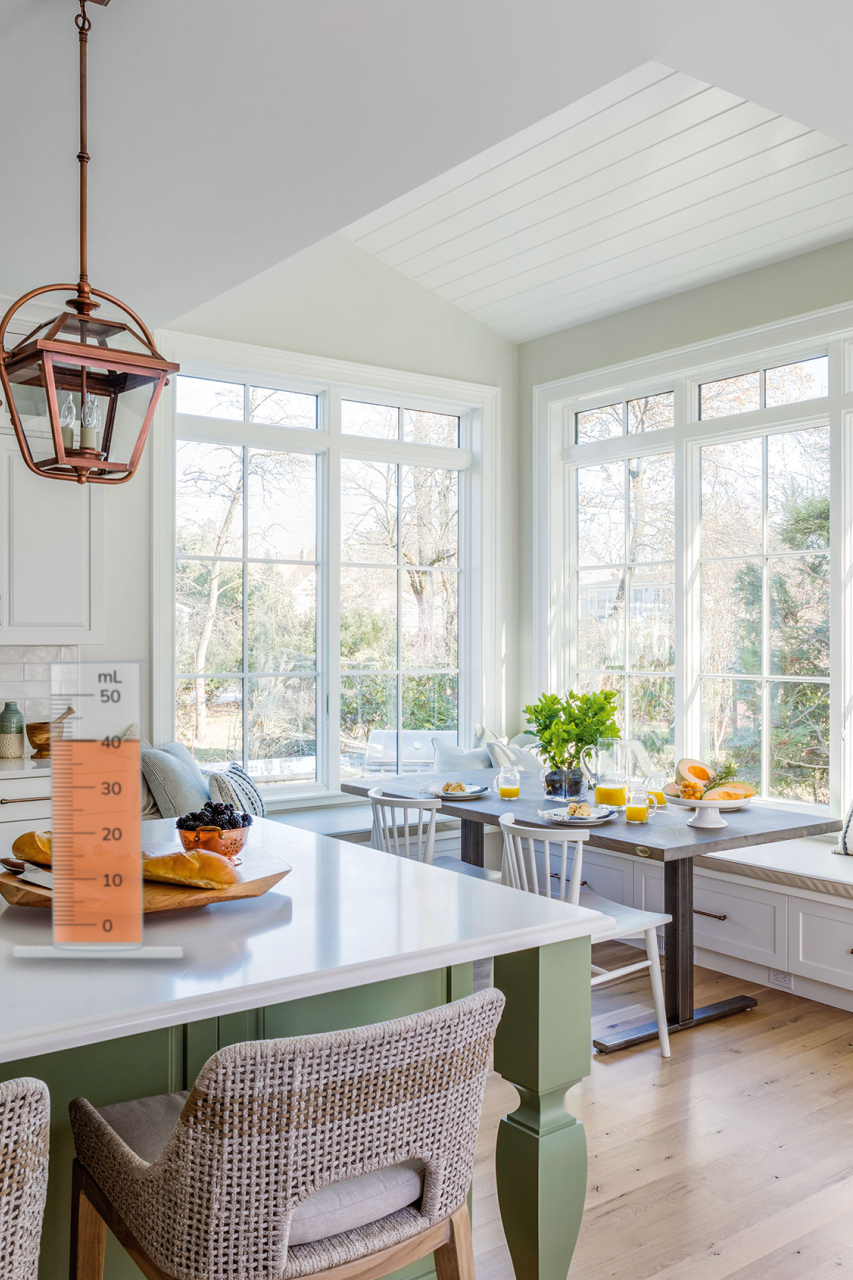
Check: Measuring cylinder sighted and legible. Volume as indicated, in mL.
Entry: 40 mL
